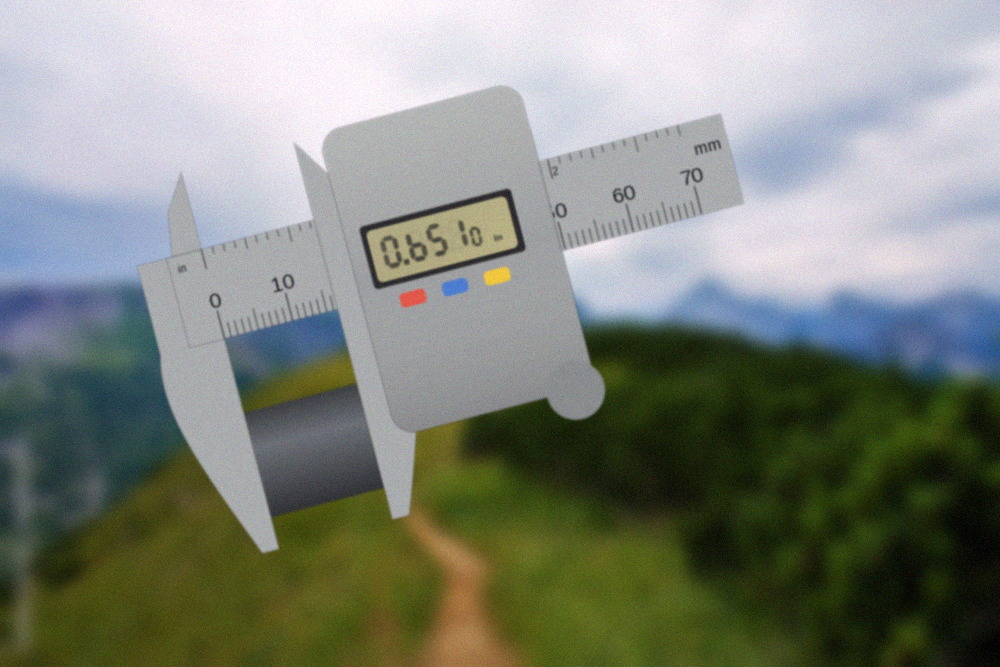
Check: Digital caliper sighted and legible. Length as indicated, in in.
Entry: 0.6510 in
